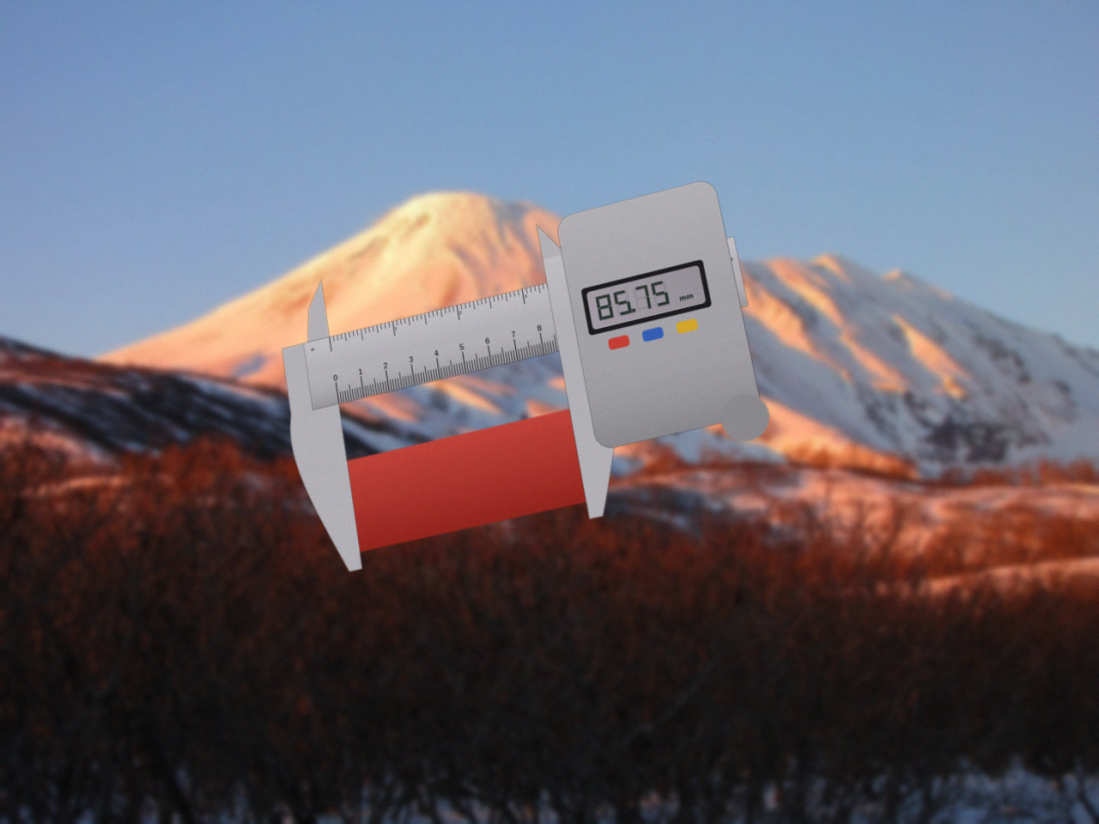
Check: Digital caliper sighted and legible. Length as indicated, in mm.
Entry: 85.75 mm
